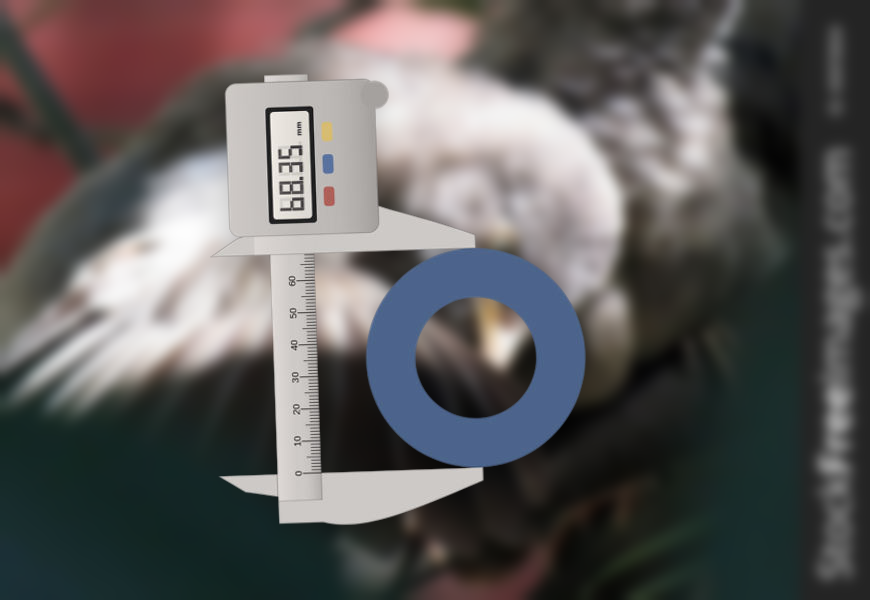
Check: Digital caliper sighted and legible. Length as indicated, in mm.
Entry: 68.35 mm
